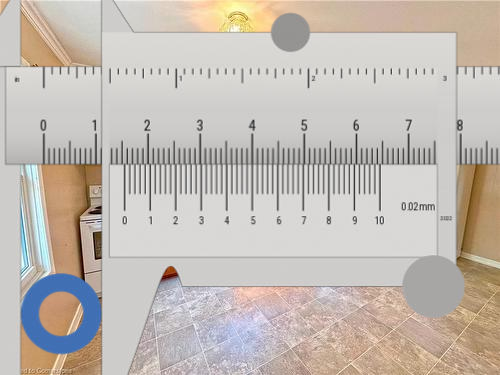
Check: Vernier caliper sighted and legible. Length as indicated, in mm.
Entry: 15.5 mm
